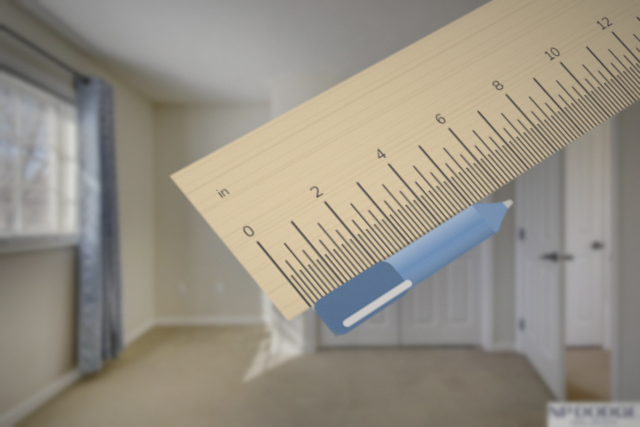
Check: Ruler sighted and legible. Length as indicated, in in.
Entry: 6 in
